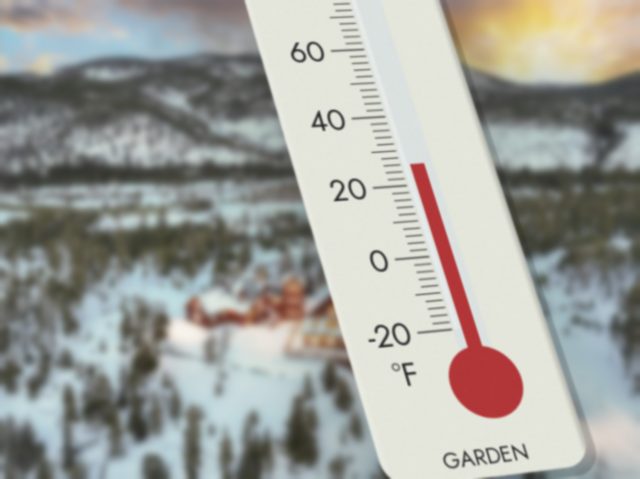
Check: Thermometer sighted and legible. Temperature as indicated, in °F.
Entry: 26 °F
